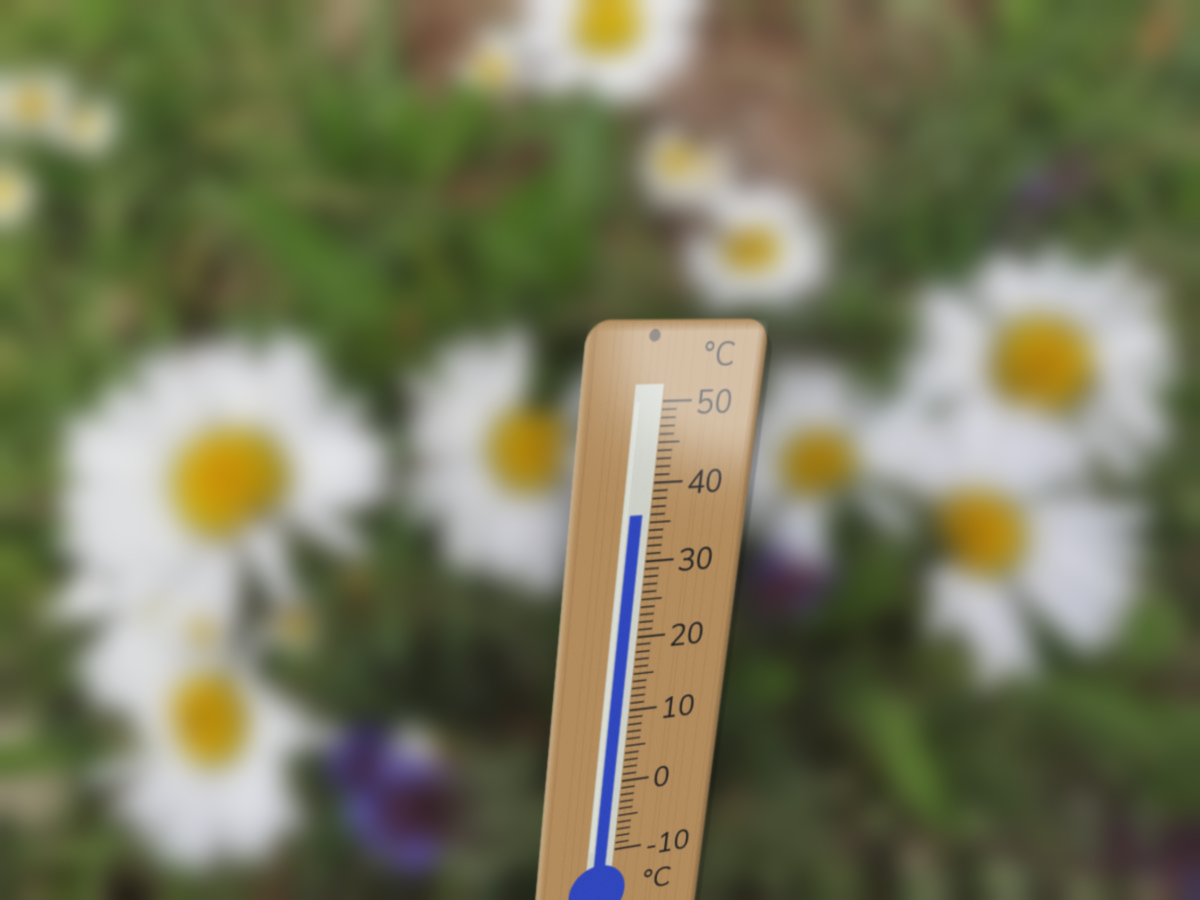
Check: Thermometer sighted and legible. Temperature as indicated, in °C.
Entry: 36 °C
